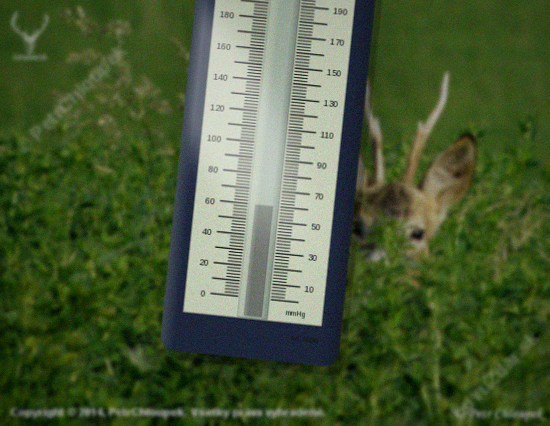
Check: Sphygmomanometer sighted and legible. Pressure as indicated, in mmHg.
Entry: 60 mmHg
